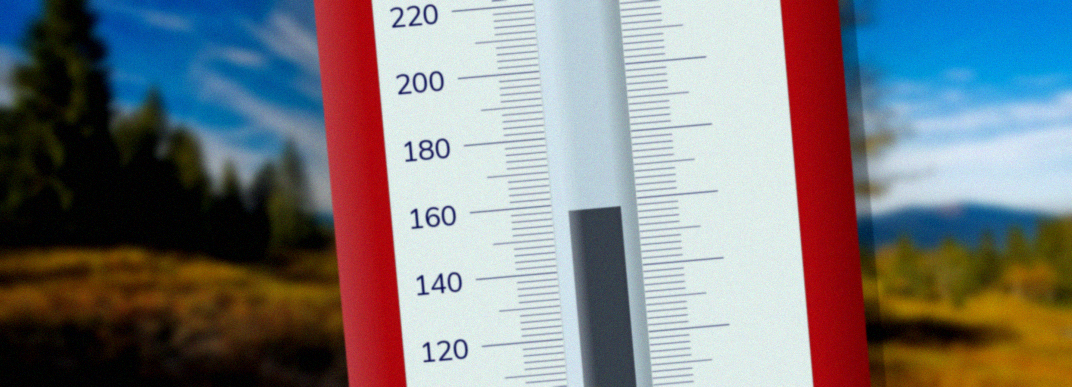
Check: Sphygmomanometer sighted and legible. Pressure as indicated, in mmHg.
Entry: 158 mmHg
